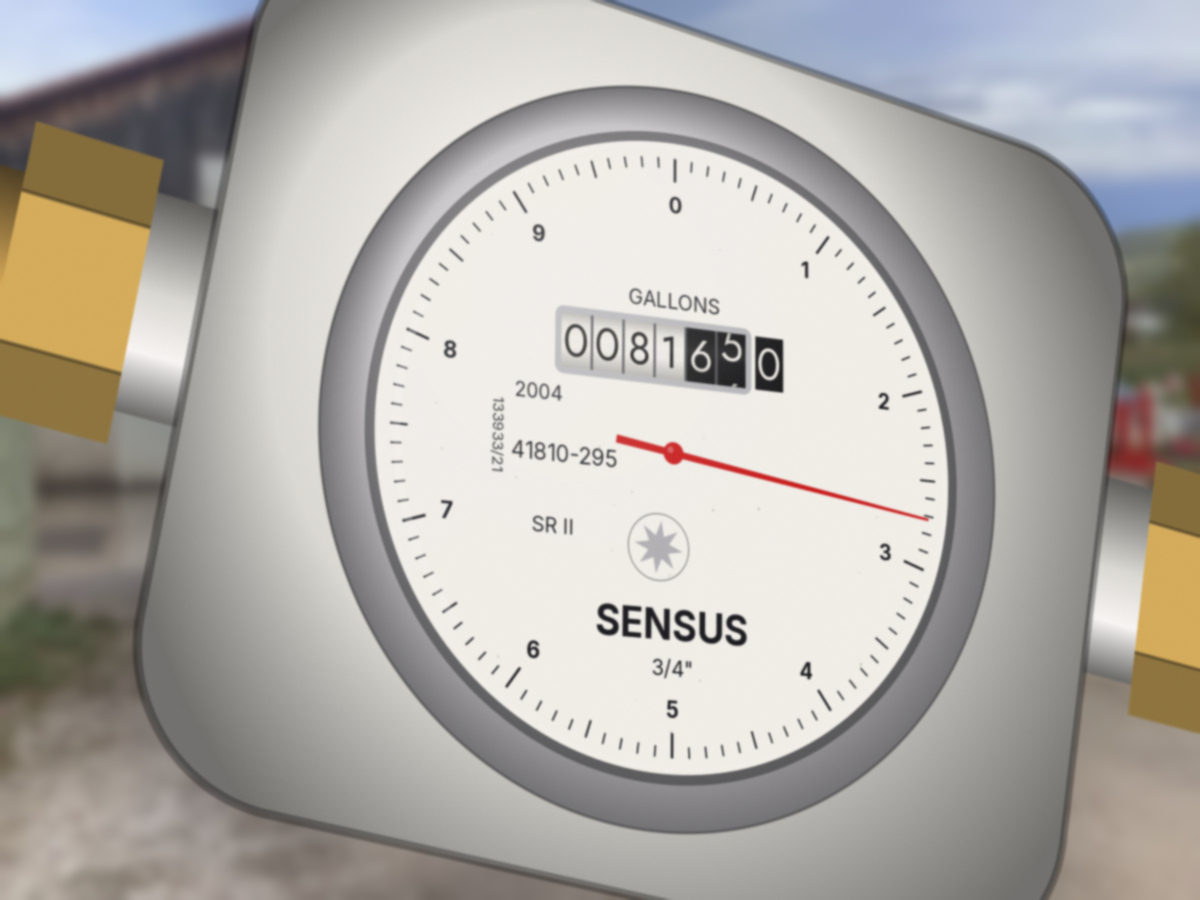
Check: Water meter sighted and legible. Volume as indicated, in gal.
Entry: 81652.7 gal
